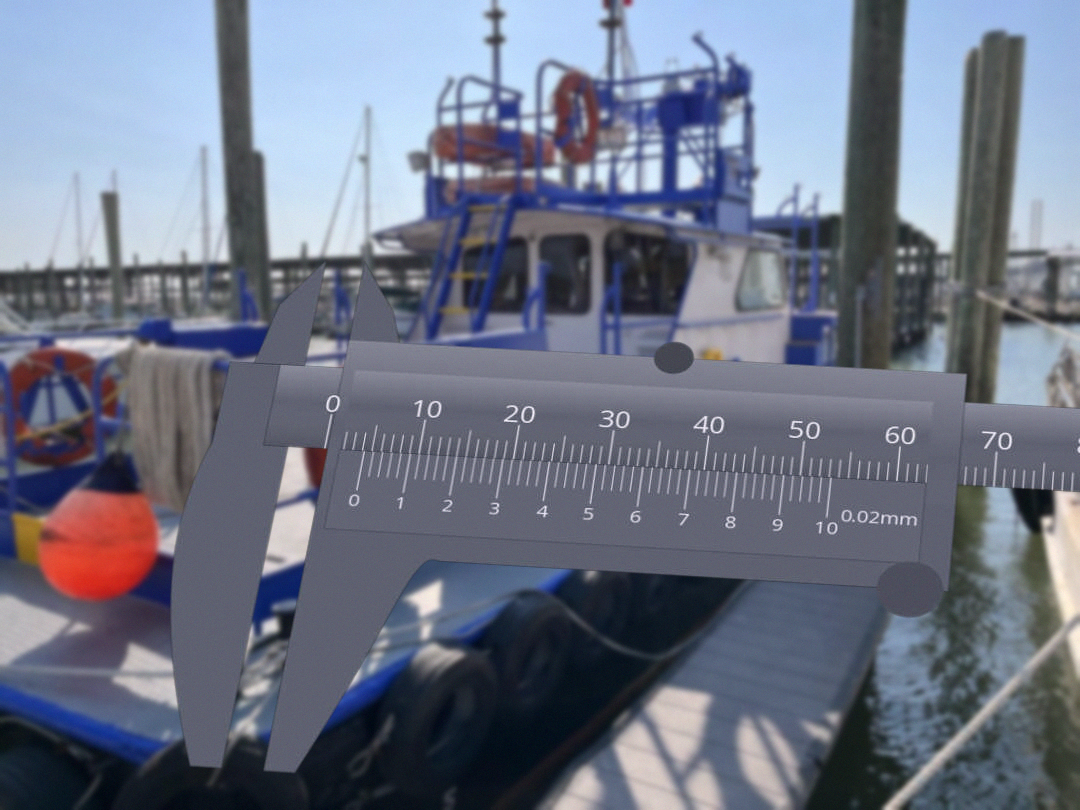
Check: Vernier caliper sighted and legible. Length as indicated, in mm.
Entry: 4.2 mm
